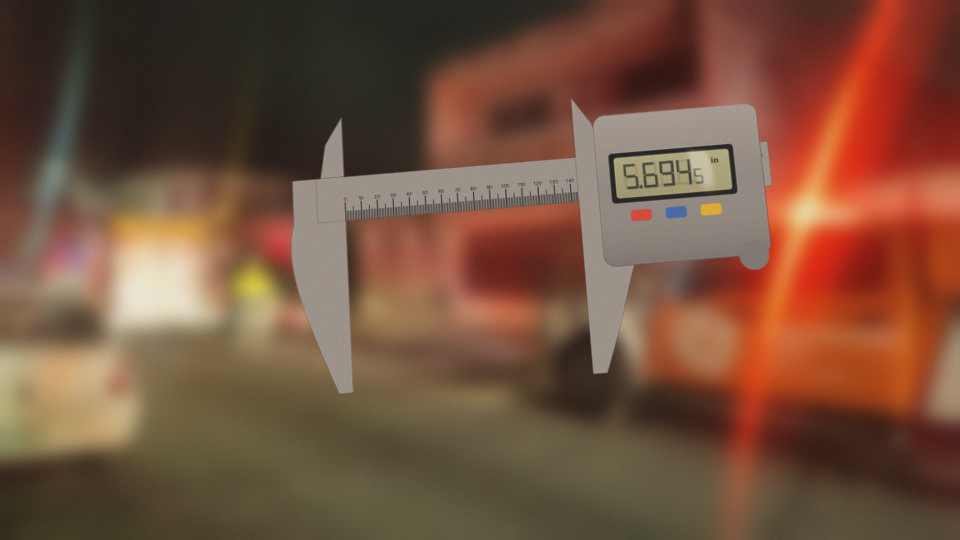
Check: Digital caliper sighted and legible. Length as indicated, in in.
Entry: 5.6945 in
